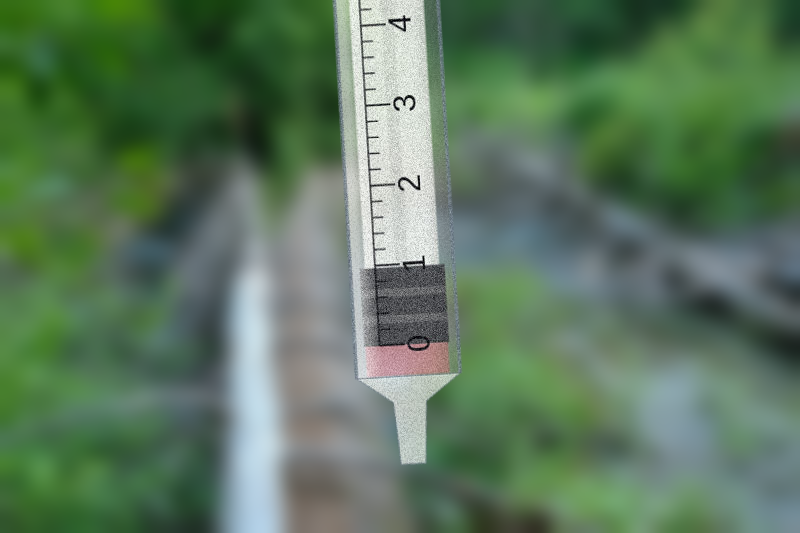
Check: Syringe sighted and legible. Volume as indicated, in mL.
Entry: 0 mL
